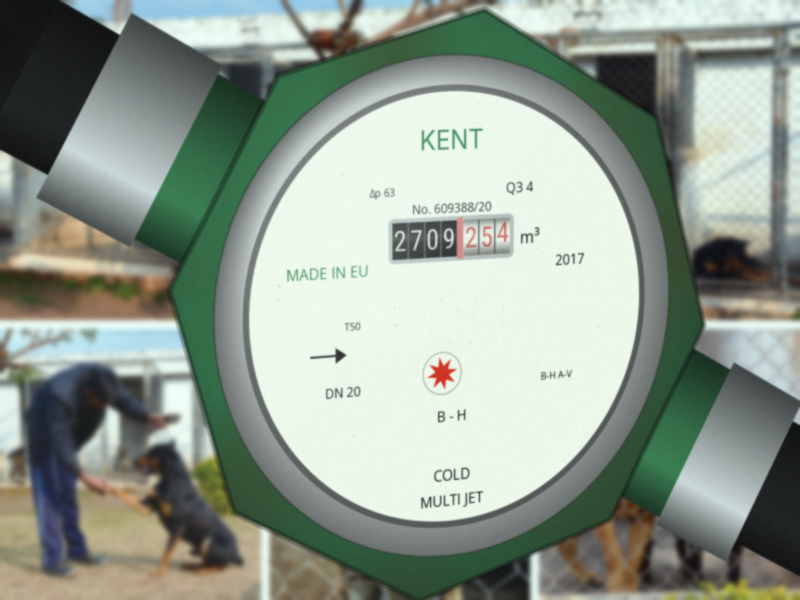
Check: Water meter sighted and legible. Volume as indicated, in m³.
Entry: 2709.254 m³
